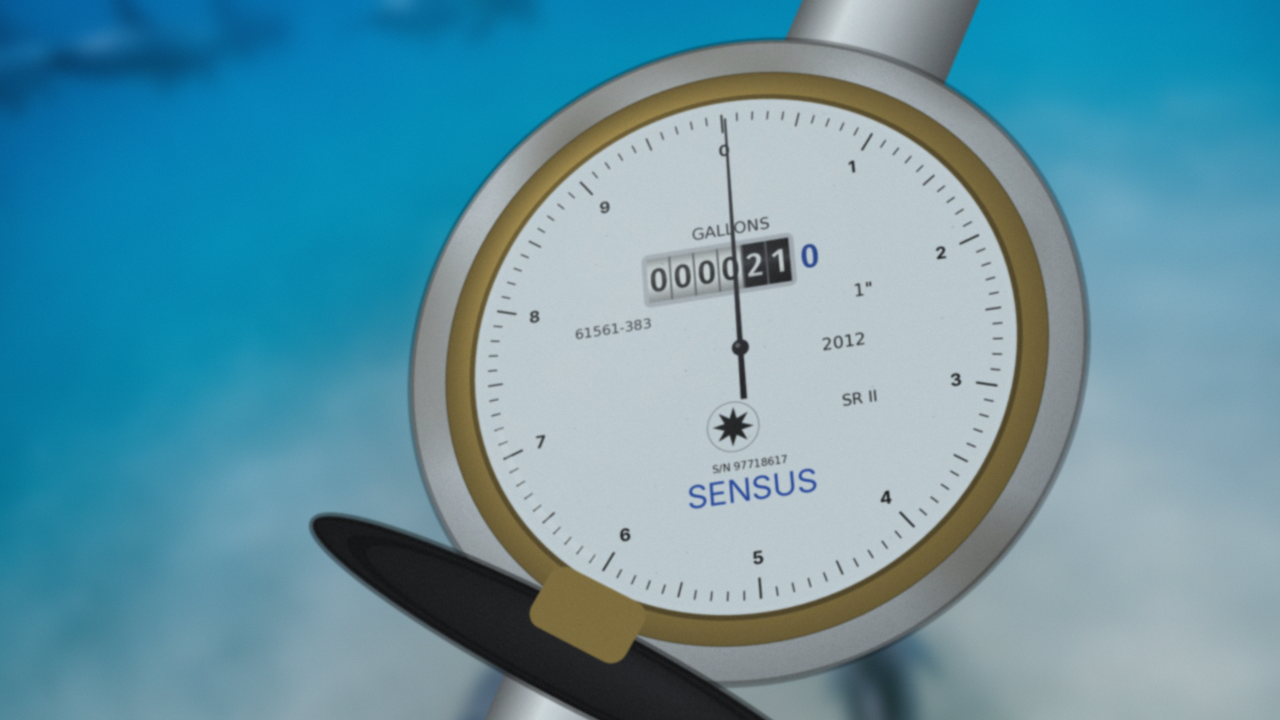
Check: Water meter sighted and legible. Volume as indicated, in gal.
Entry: 210.0 gal
